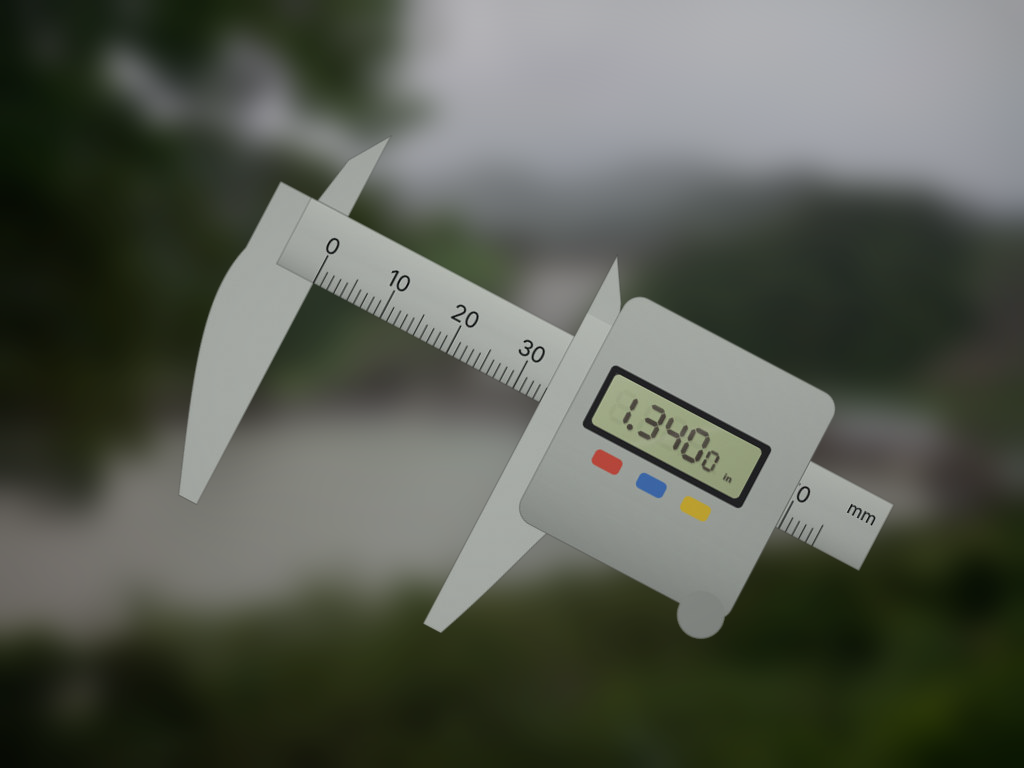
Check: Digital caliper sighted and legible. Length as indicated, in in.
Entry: 1.3400 in
